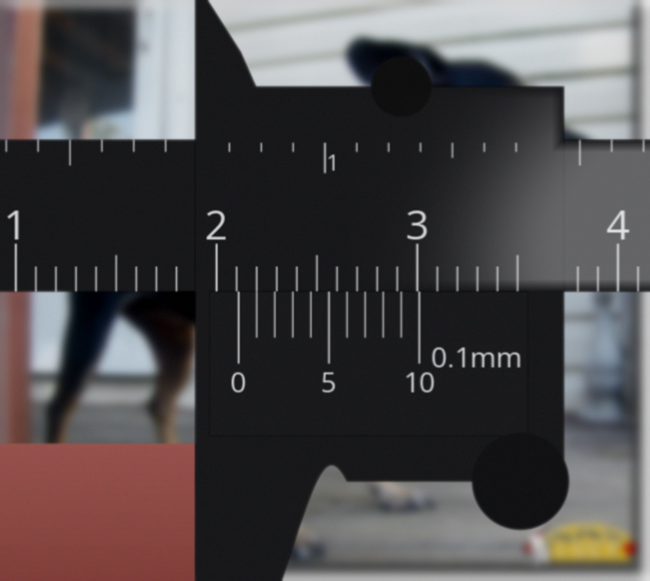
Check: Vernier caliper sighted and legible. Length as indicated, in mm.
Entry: 21.1 mm
